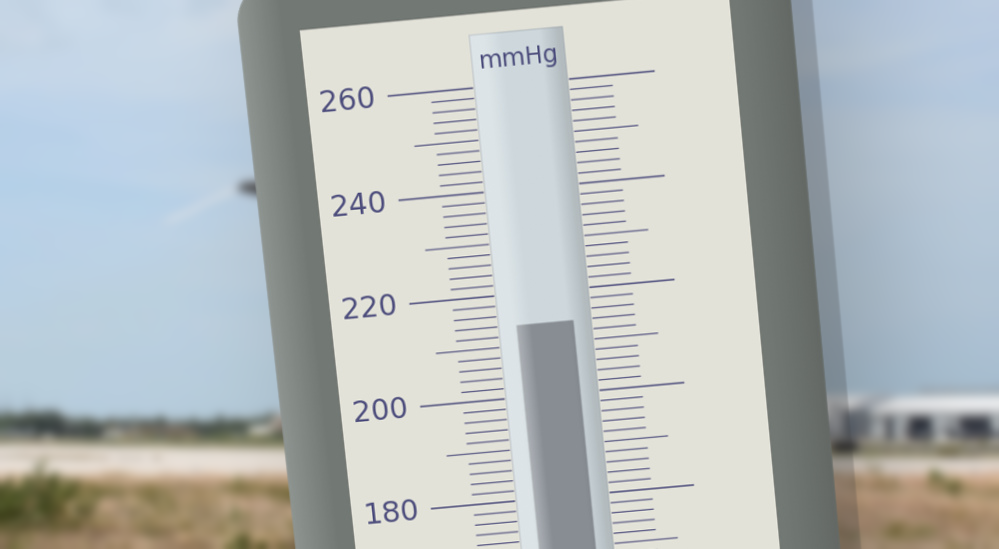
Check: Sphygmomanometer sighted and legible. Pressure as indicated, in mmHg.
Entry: 214 mmHg
